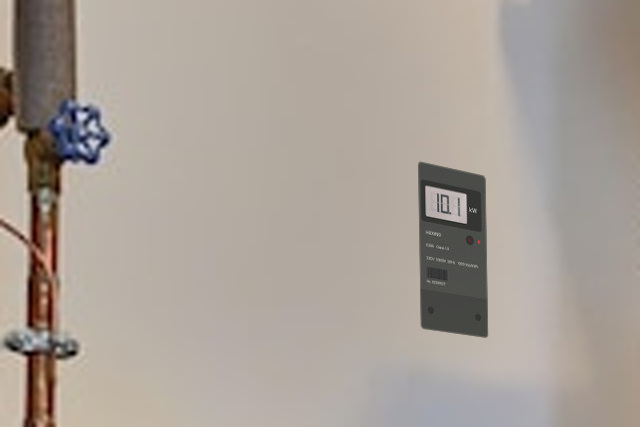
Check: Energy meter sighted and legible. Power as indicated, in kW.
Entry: 10.1 kW
